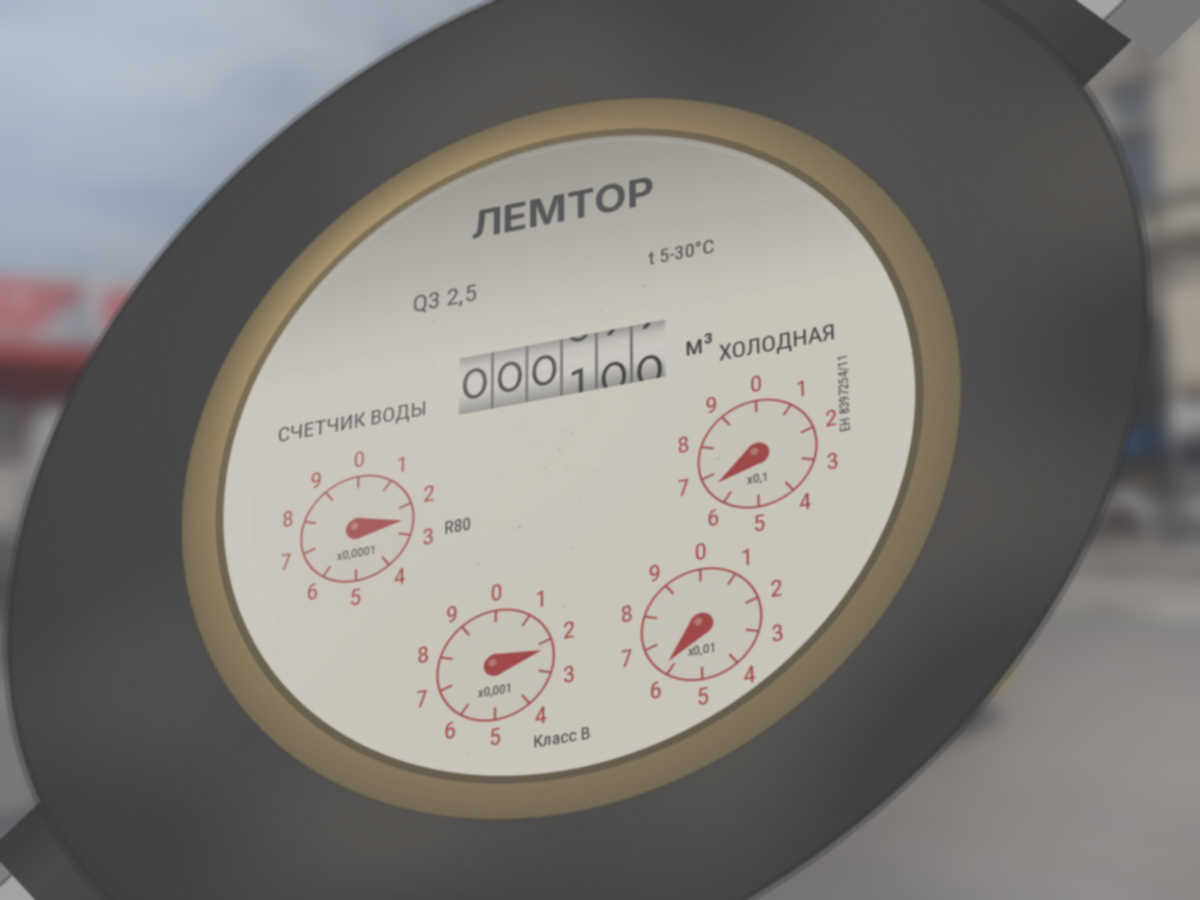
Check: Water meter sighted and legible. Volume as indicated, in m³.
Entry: 99.6622 m³
